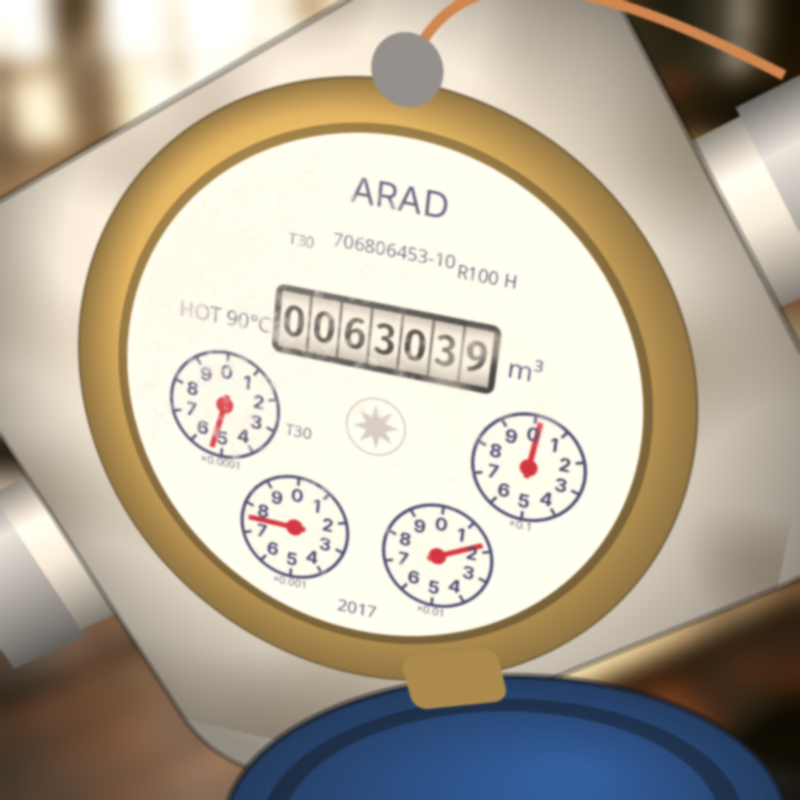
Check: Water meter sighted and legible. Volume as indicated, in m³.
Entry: 63039.0175 m³
